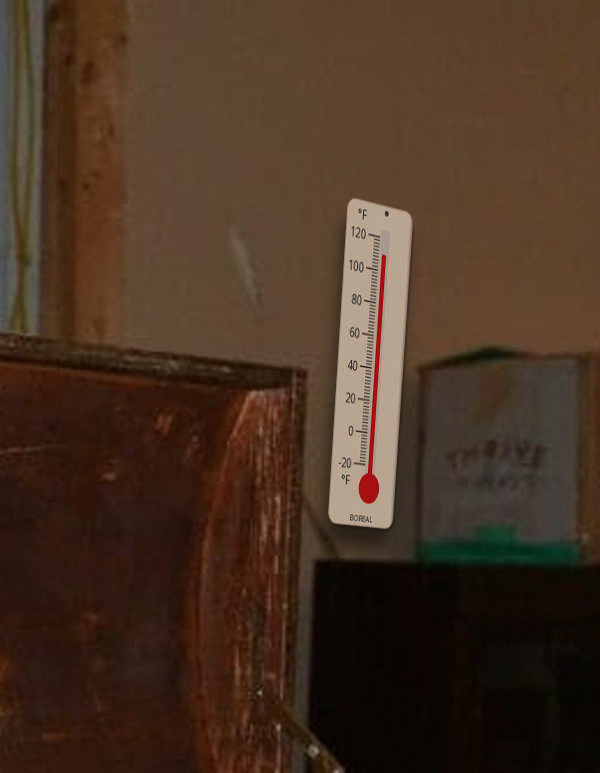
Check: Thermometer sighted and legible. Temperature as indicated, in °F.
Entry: 110 °F
